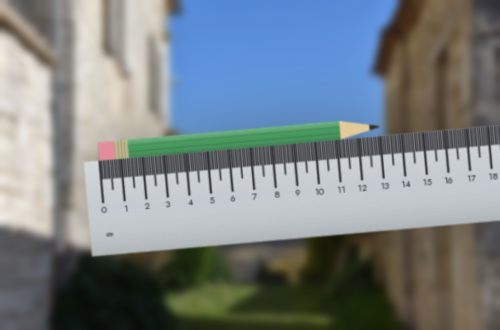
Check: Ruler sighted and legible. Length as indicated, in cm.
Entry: 13 cm
